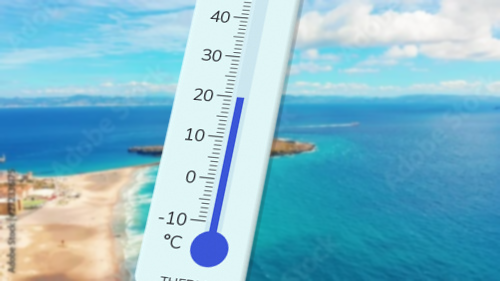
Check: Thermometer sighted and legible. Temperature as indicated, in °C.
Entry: 20 °C
